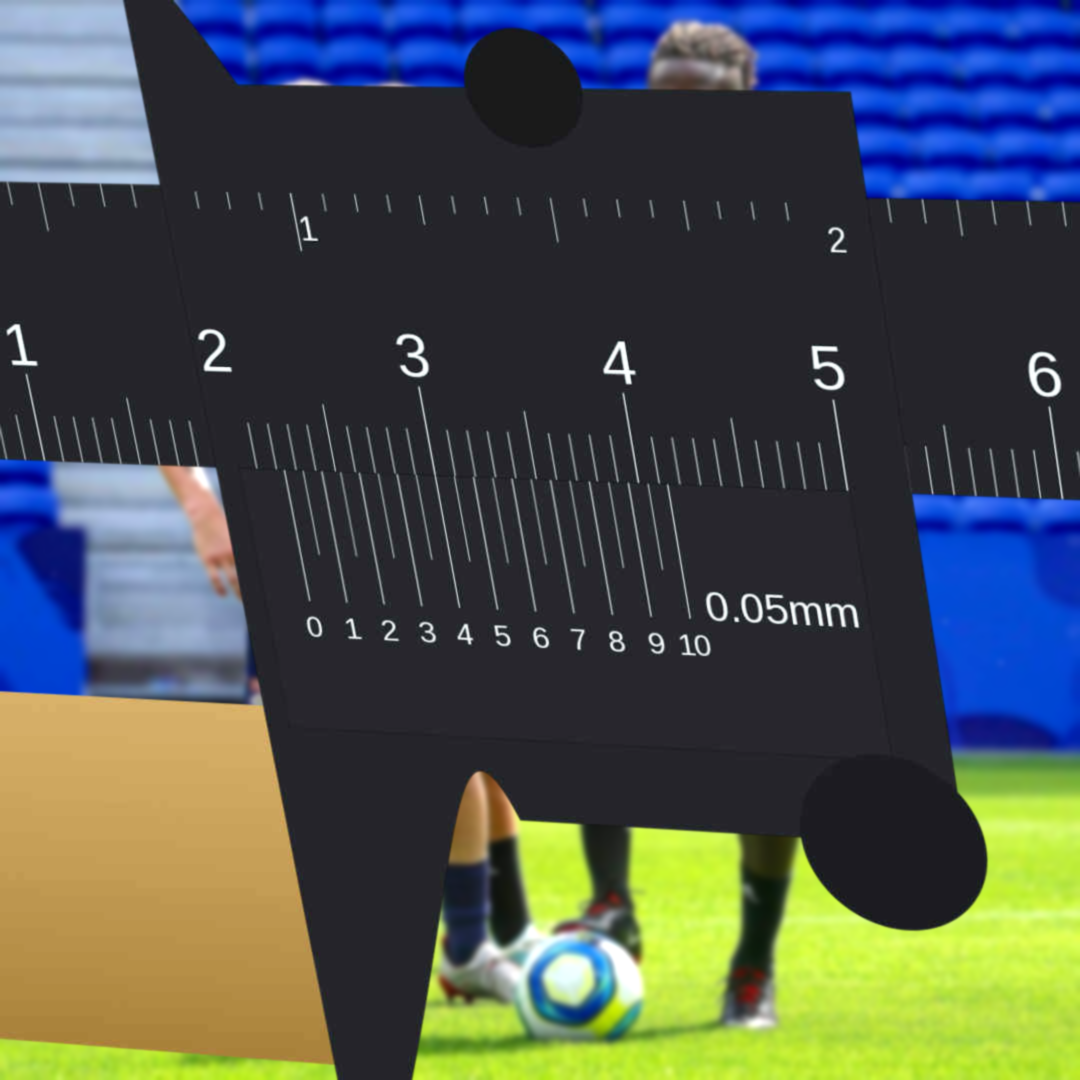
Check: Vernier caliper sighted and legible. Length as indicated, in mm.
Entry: 22.4 mm
